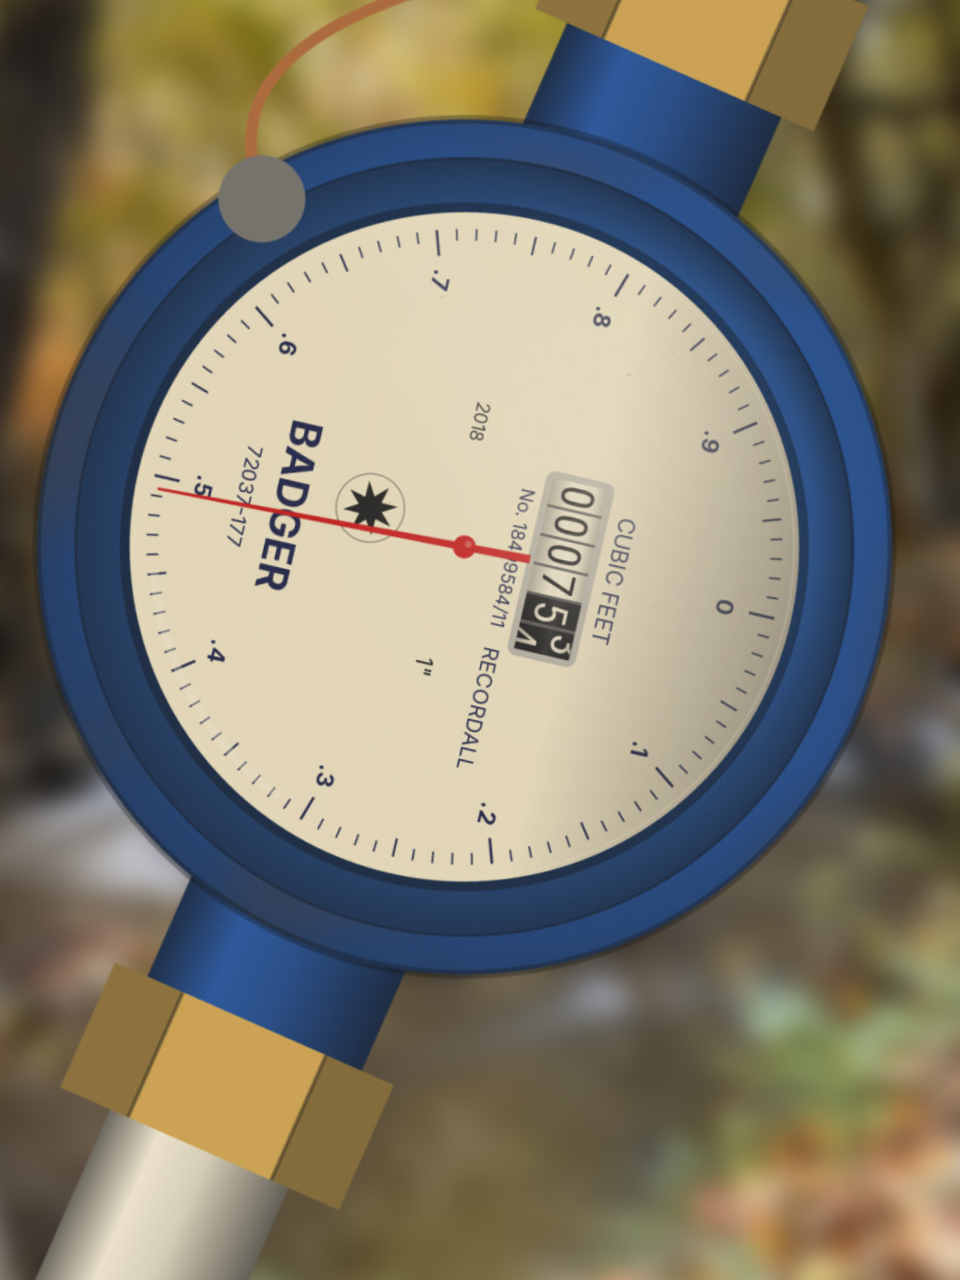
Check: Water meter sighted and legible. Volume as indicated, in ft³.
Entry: 753.49 ft³
